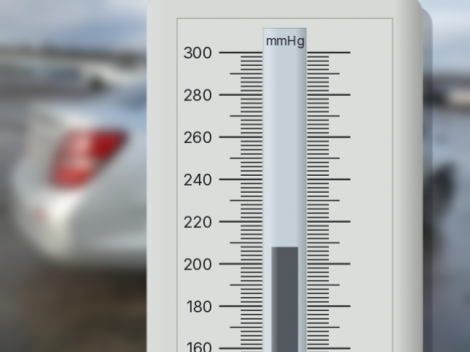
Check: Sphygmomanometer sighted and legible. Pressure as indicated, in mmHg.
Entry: 208 mmHg
